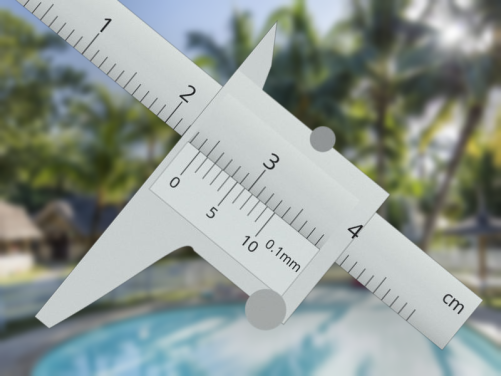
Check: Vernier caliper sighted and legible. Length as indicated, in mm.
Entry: 24.2 mm
